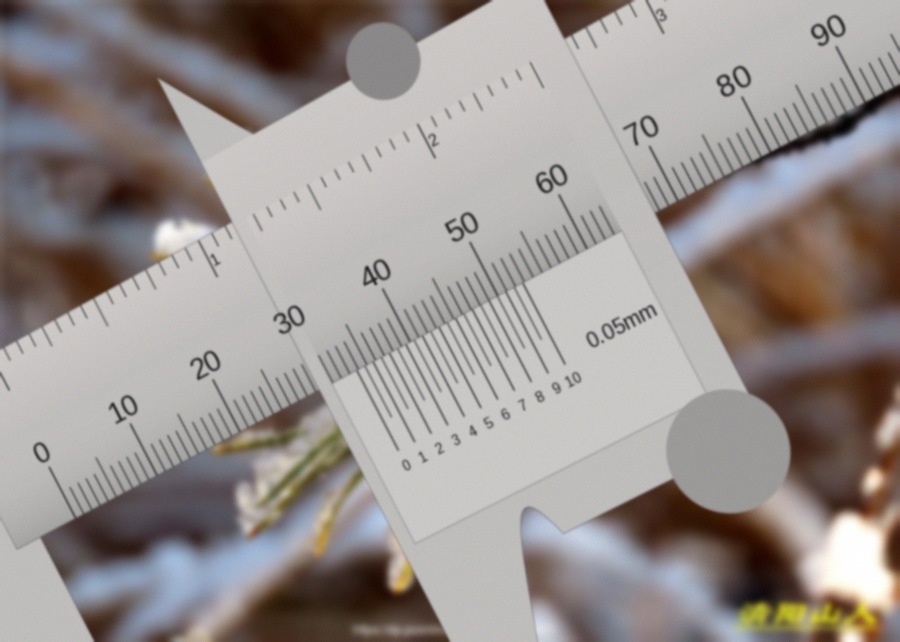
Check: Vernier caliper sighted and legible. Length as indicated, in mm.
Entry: 33.8 mm
